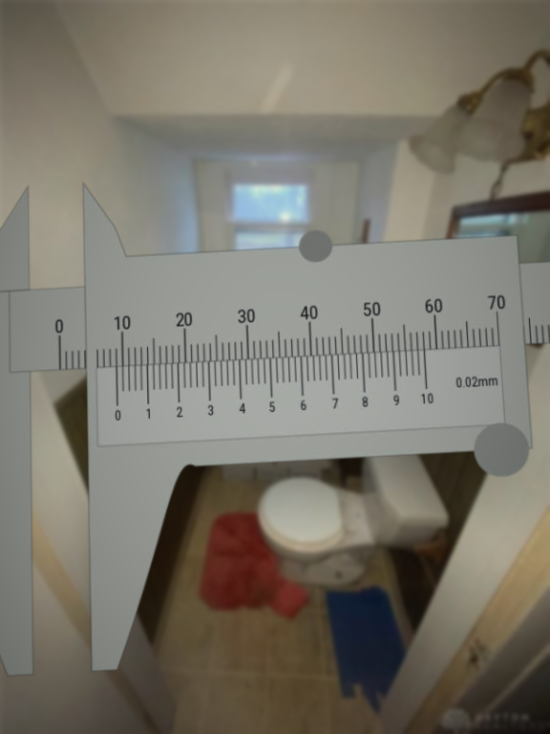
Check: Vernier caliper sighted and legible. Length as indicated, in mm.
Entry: 9.0 mm
